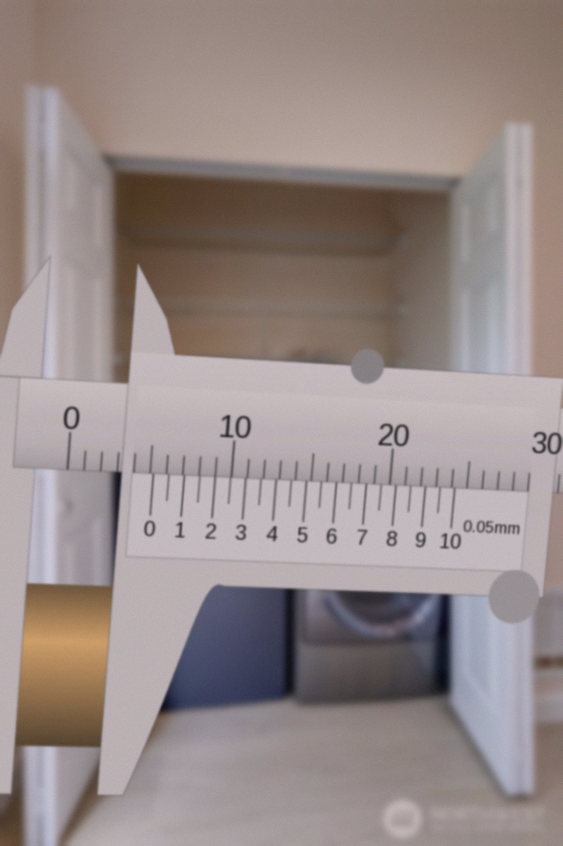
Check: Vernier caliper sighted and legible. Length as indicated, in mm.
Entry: 5.2 mm
